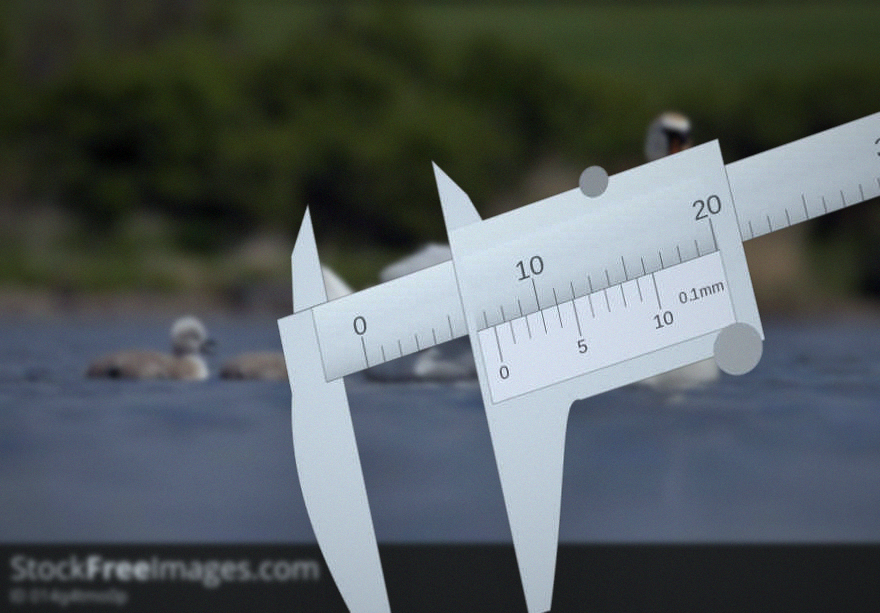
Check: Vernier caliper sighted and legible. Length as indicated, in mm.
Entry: 7.4 mm
